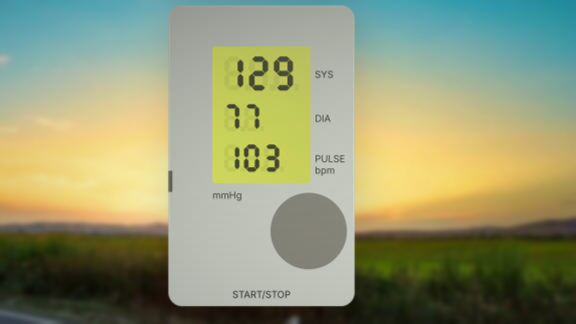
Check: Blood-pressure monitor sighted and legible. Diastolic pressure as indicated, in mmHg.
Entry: 77 mmHg
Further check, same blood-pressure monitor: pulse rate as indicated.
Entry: 103 bpm
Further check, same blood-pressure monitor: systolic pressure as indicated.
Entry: 129 mmHg
